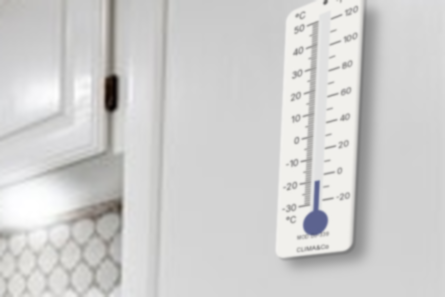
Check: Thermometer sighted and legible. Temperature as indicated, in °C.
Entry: -20 °C
